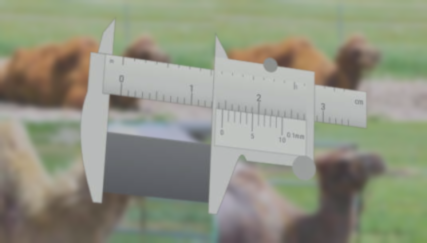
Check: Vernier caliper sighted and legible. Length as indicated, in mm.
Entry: 14.6 mm
